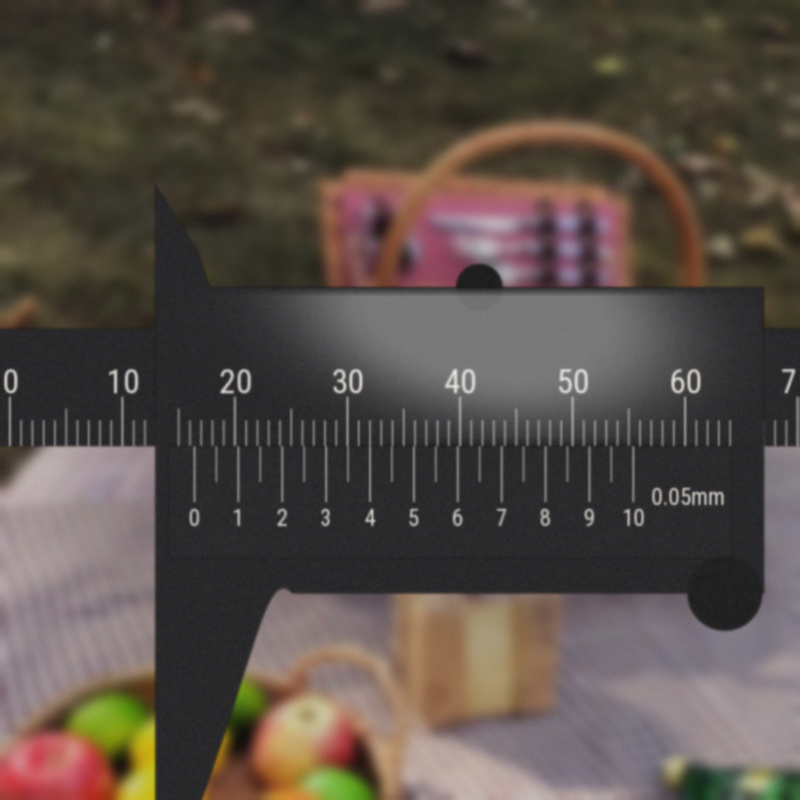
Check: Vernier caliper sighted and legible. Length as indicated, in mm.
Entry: 16.4 mm
